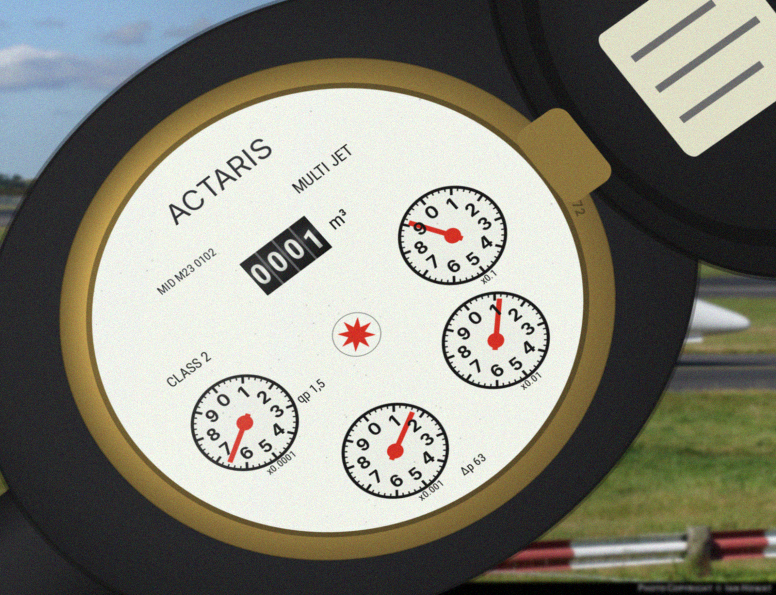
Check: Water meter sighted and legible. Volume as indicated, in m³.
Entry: 0.9116 m³
